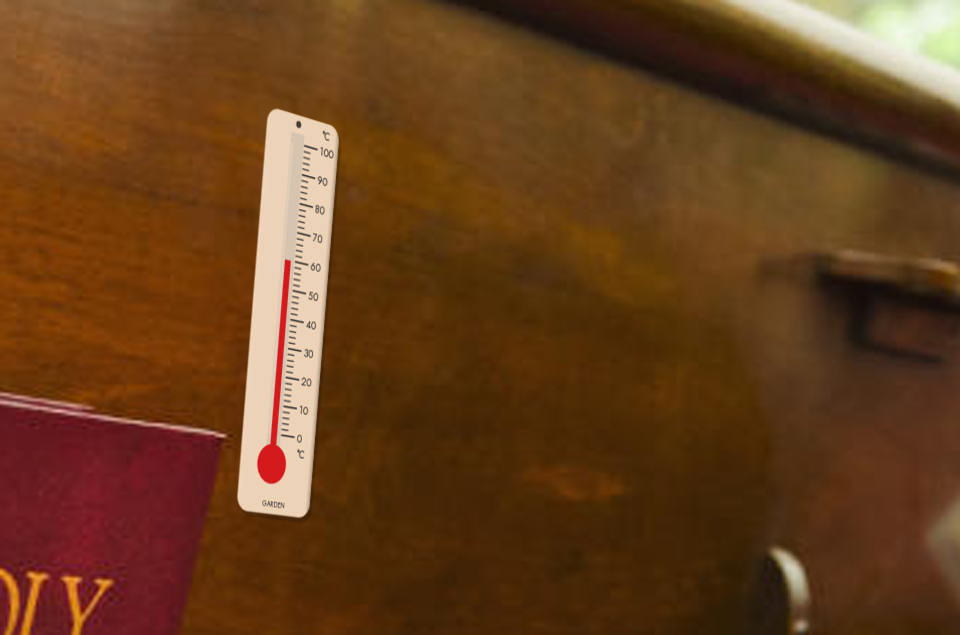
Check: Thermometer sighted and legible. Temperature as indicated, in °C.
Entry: 60 °C
